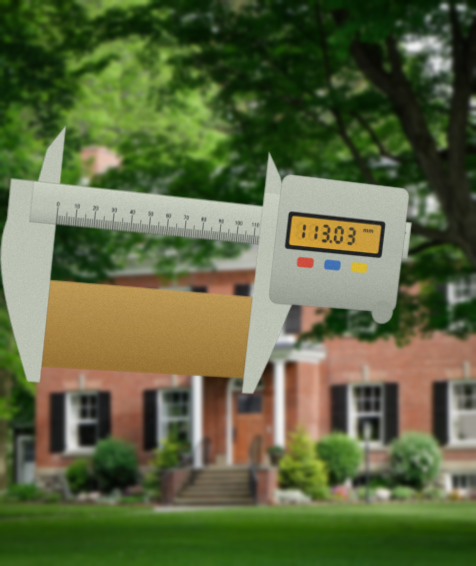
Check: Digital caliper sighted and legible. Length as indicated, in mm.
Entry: 113.03 mm
